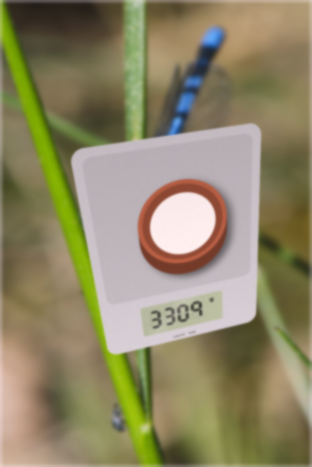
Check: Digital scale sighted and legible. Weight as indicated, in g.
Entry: 3309 g
